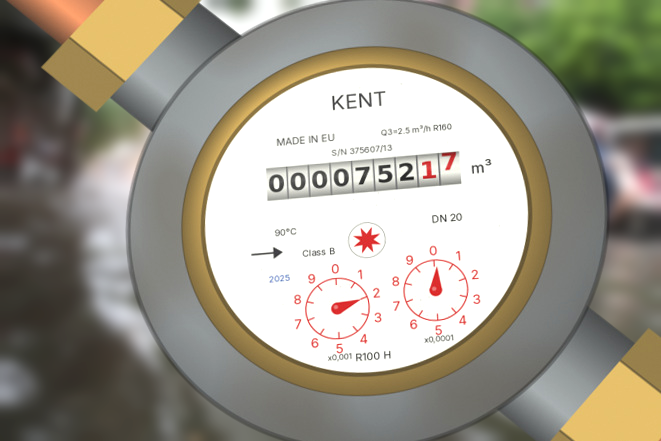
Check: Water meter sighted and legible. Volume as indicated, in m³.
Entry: 752.1720 m³
